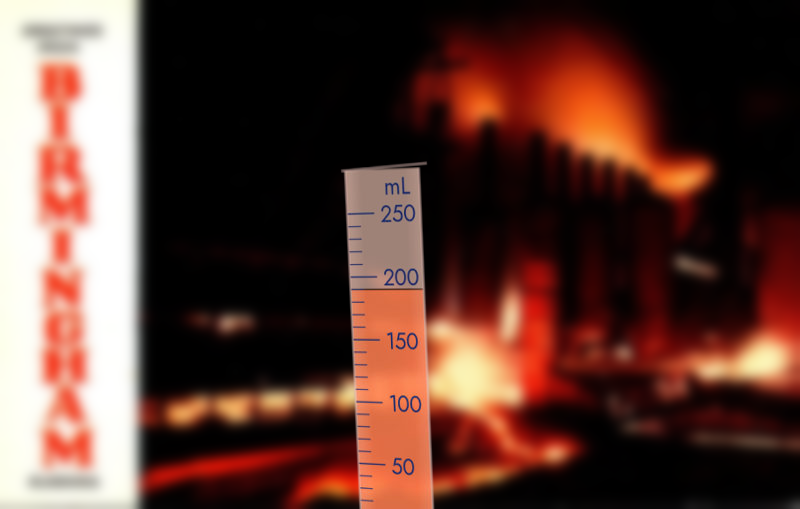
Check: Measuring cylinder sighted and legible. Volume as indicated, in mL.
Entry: 190 mL
